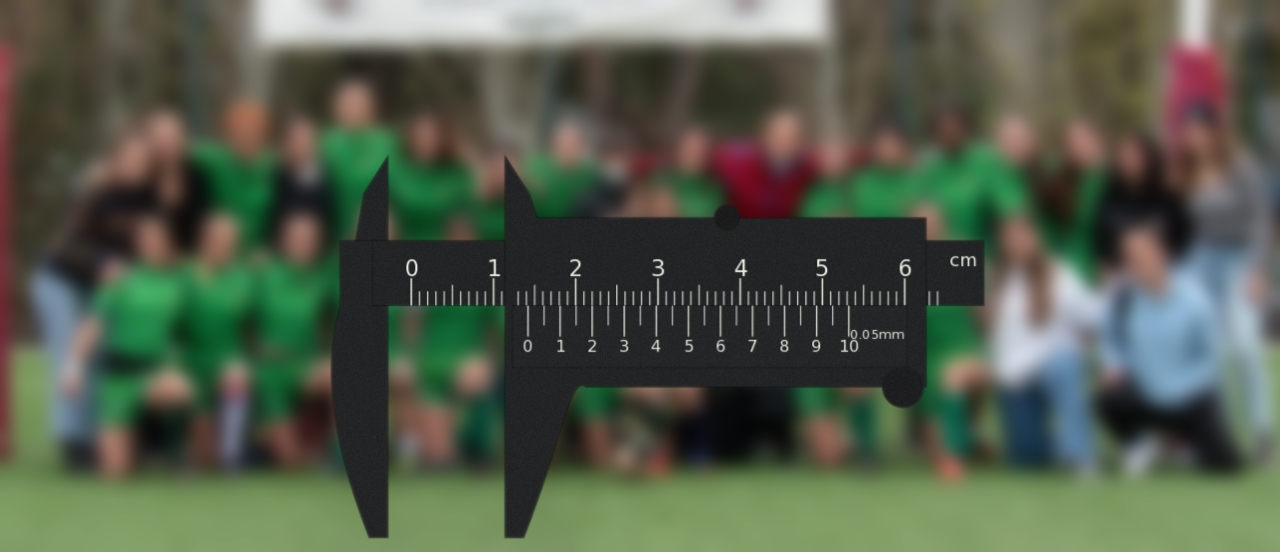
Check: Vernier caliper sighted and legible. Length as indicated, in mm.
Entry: 14.2 mm
